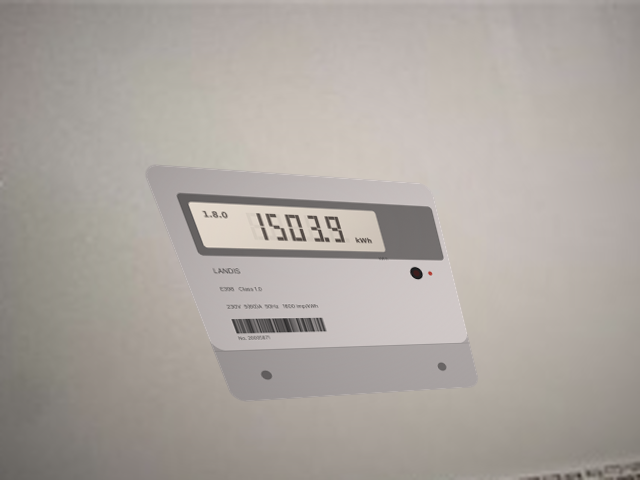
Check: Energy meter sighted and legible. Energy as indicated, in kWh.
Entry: 1503.9 kWh
